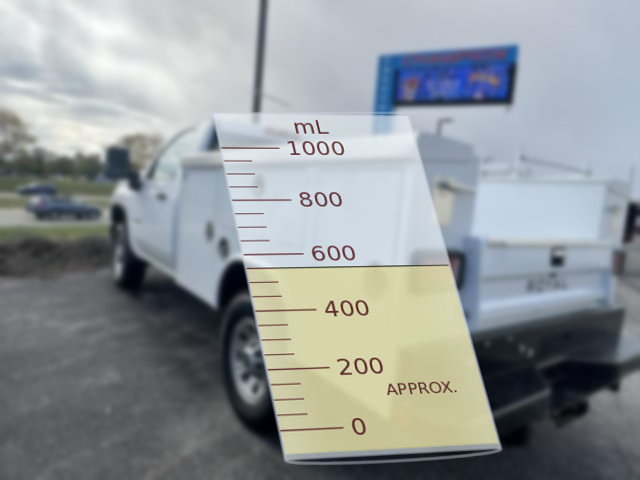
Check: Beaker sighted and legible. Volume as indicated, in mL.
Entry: 550 mL
